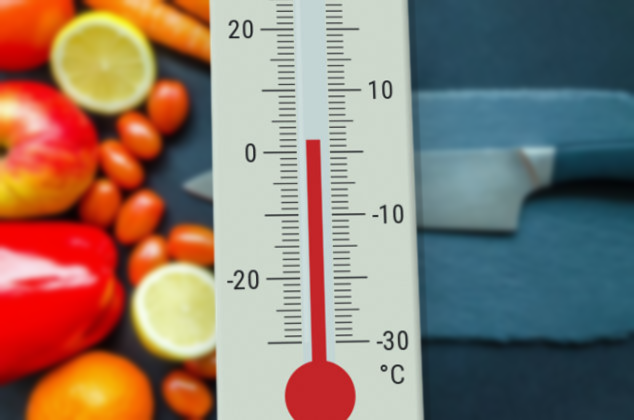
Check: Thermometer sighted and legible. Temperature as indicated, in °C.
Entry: 2 °C
